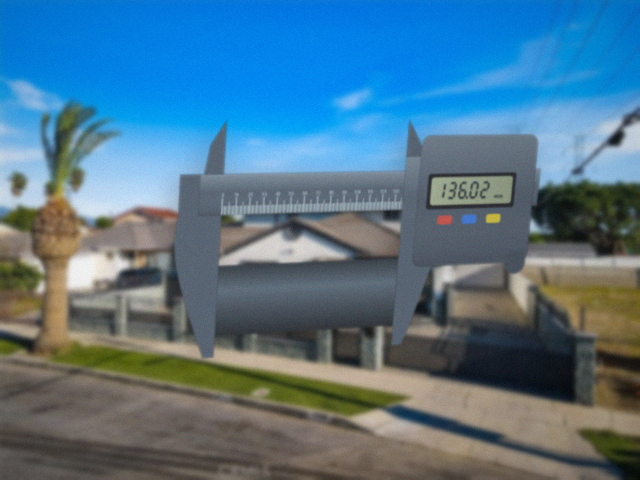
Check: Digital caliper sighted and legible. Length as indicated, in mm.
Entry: 136.02 mm
